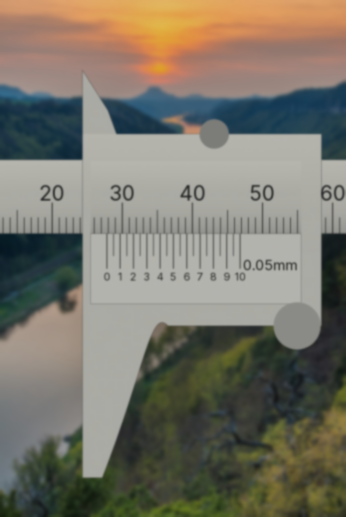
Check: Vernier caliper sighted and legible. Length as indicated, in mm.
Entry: 27.8 mm
